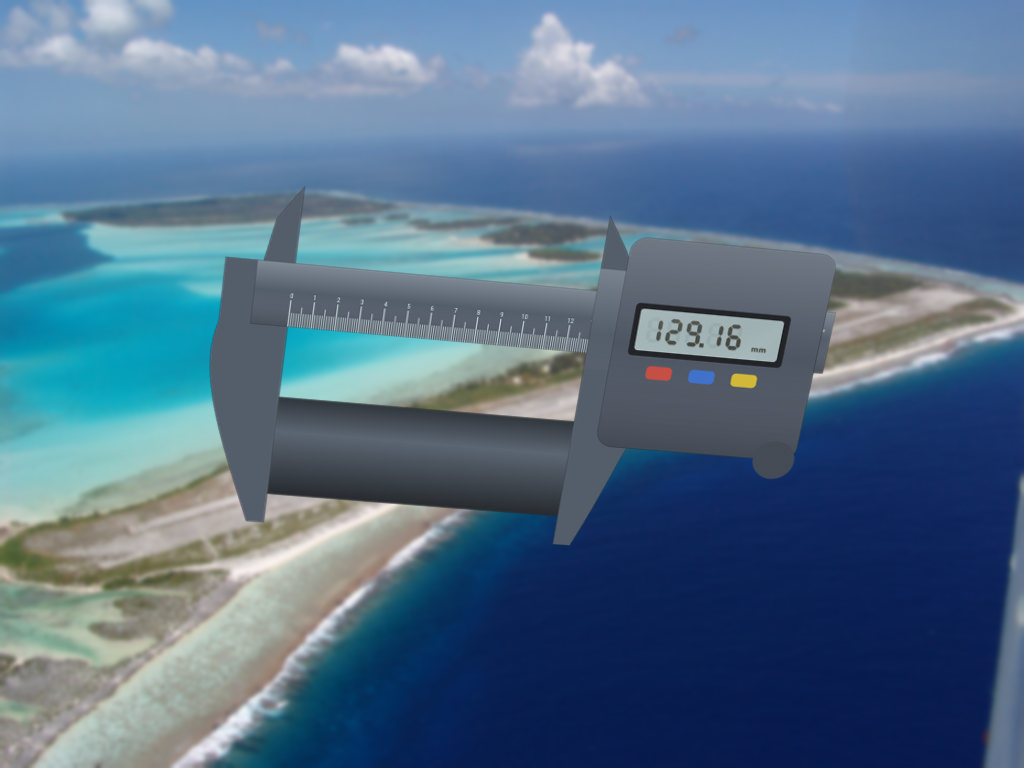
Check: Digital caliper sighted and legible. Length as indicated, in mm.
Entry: 129.16 mm
